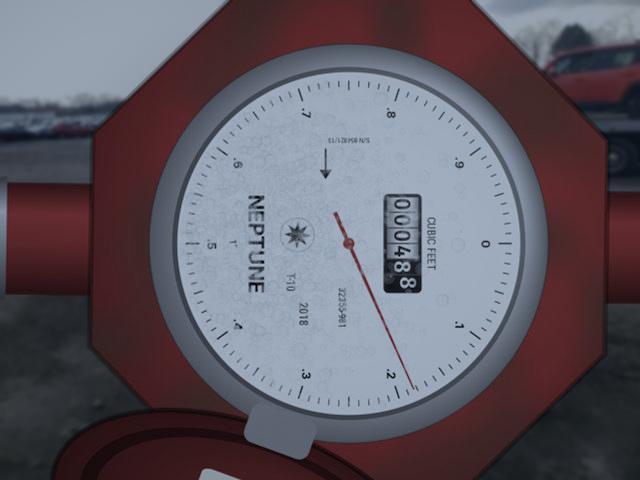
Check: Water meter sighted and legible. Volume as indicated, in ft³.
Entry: 488.18 ft³
